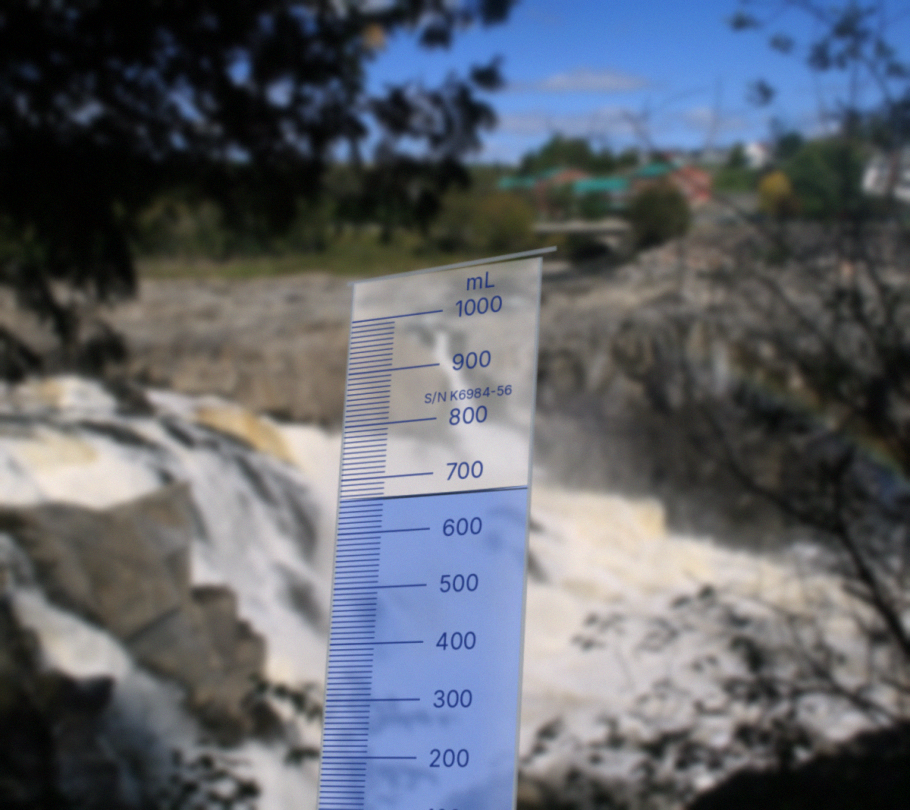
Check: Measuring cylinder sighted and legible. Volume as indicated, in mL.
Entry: 660 mL
